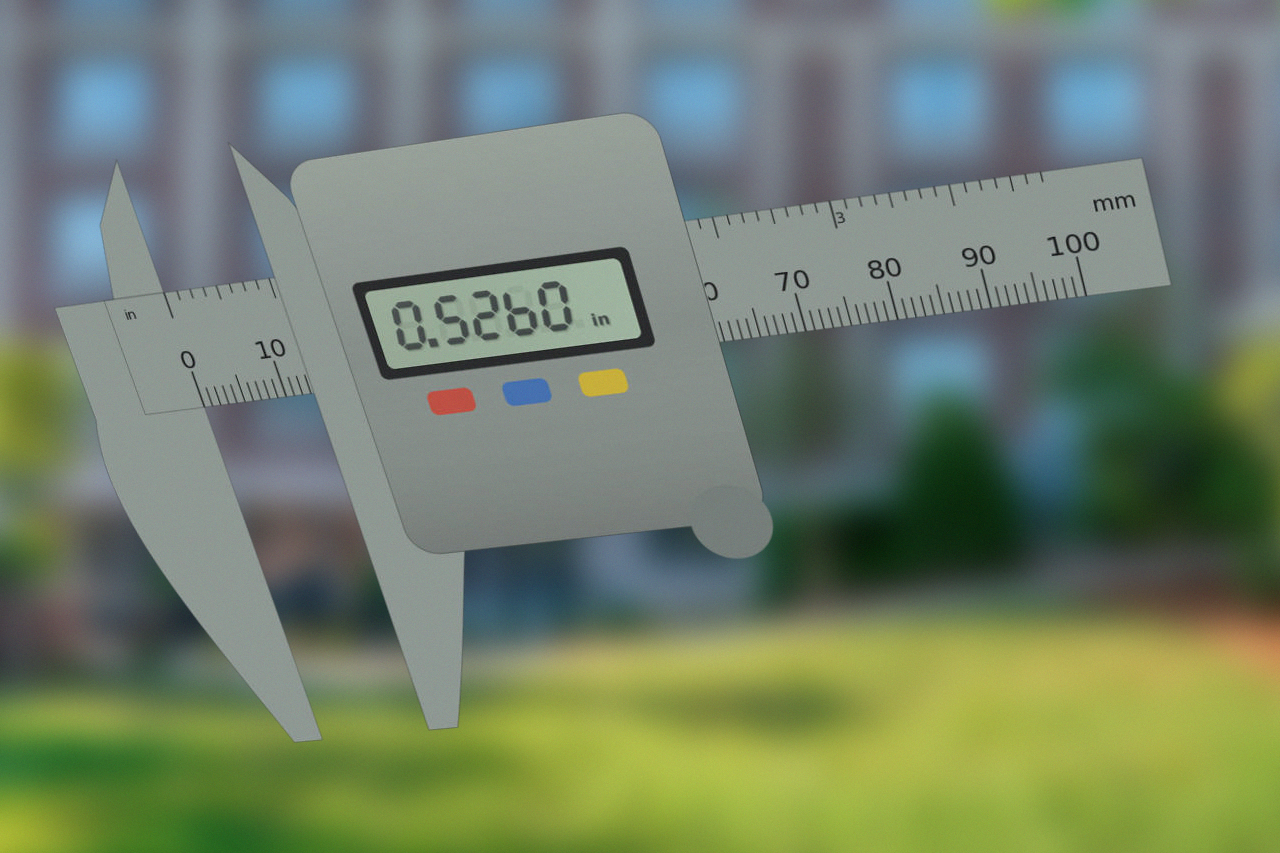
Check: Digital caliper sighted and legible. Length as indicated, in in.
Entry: 0.5260 in
